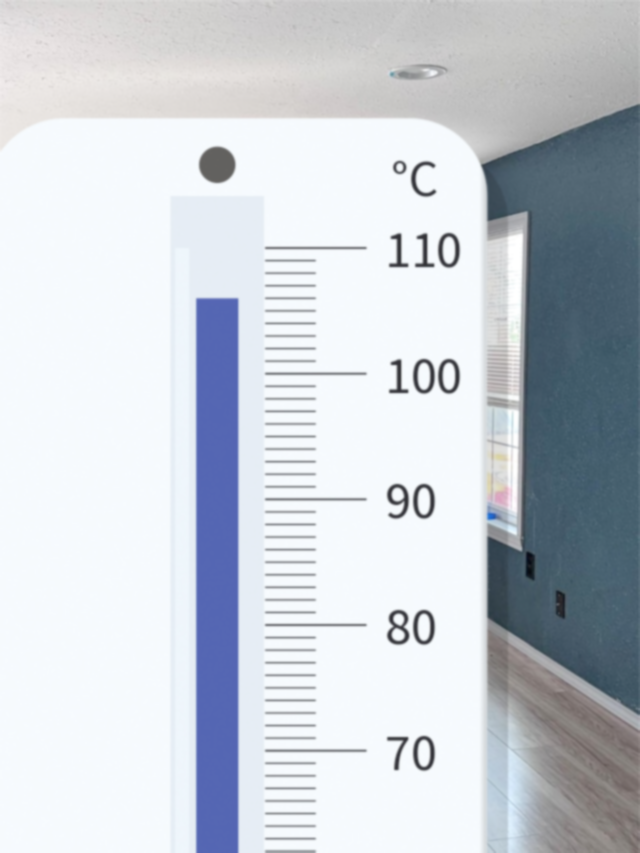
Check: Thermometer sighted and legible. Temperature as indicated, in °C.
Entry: 106 °C
